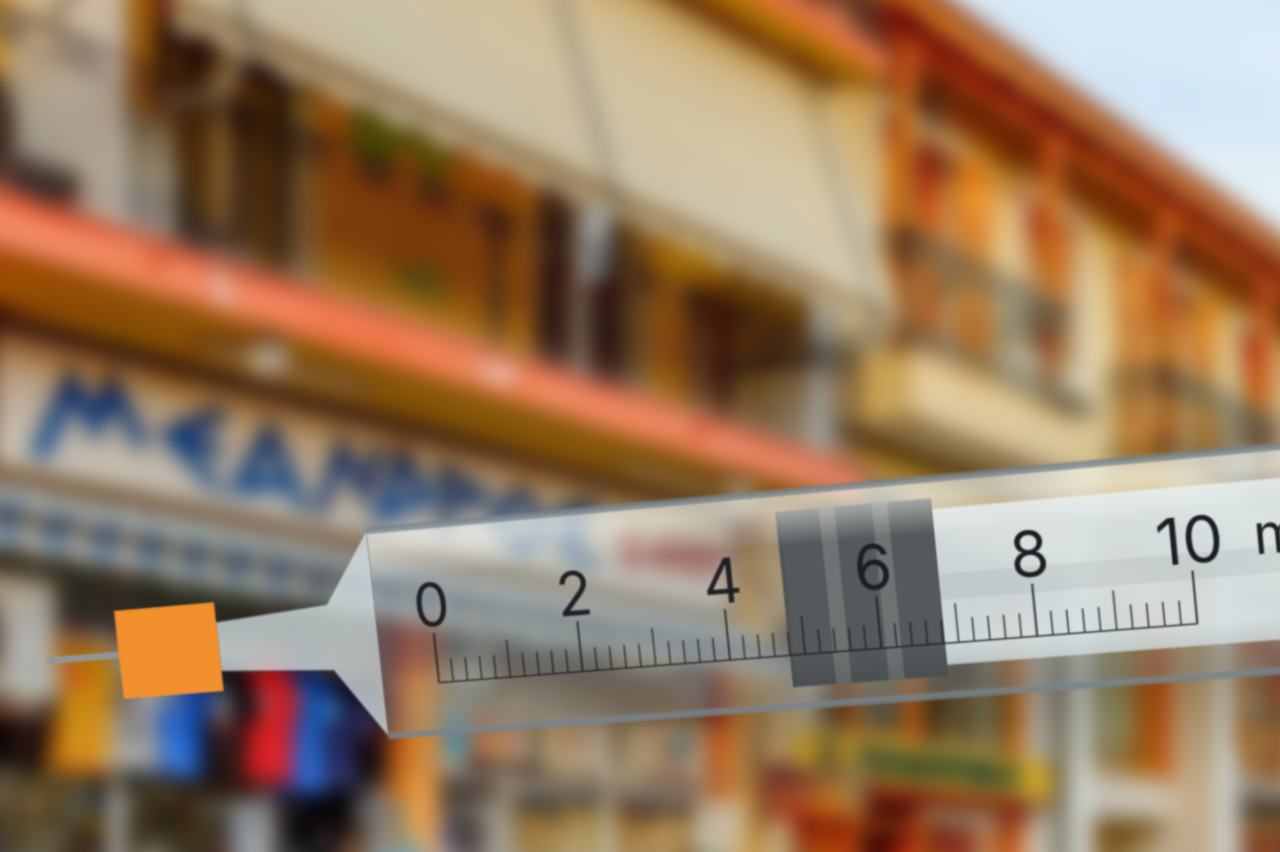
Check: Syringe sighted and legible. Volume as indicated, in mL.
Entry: 4.8 mL
